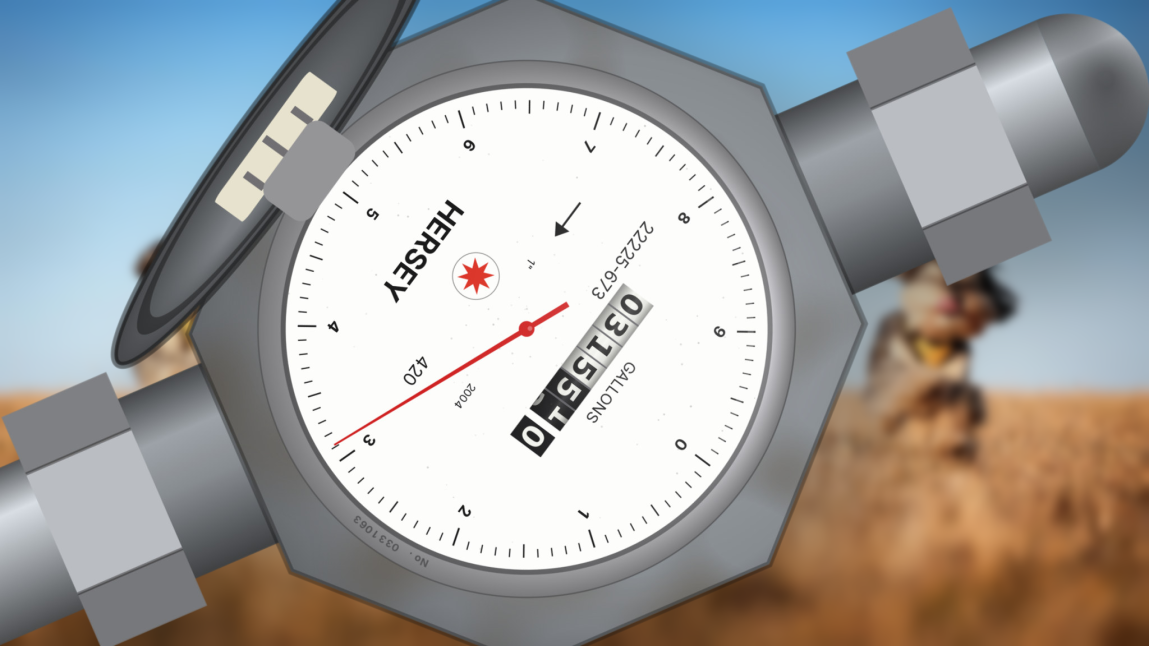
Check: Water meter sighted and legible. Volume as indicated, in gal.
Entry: 315513.1 gal
